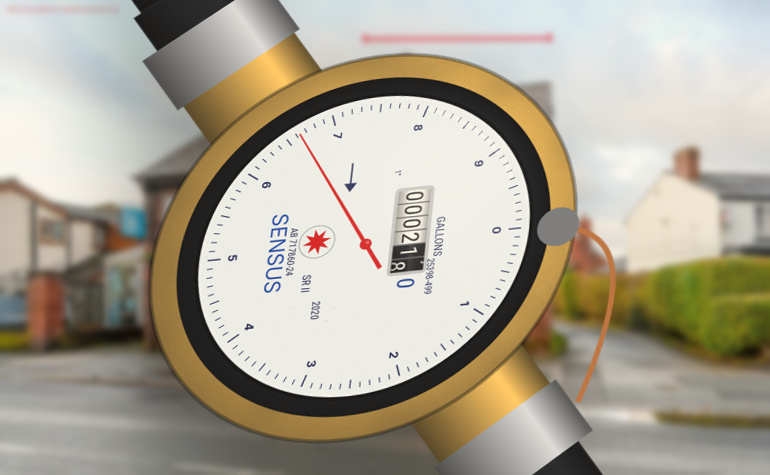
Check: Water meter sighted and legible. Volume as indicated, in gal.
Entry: 2176.6 gal
